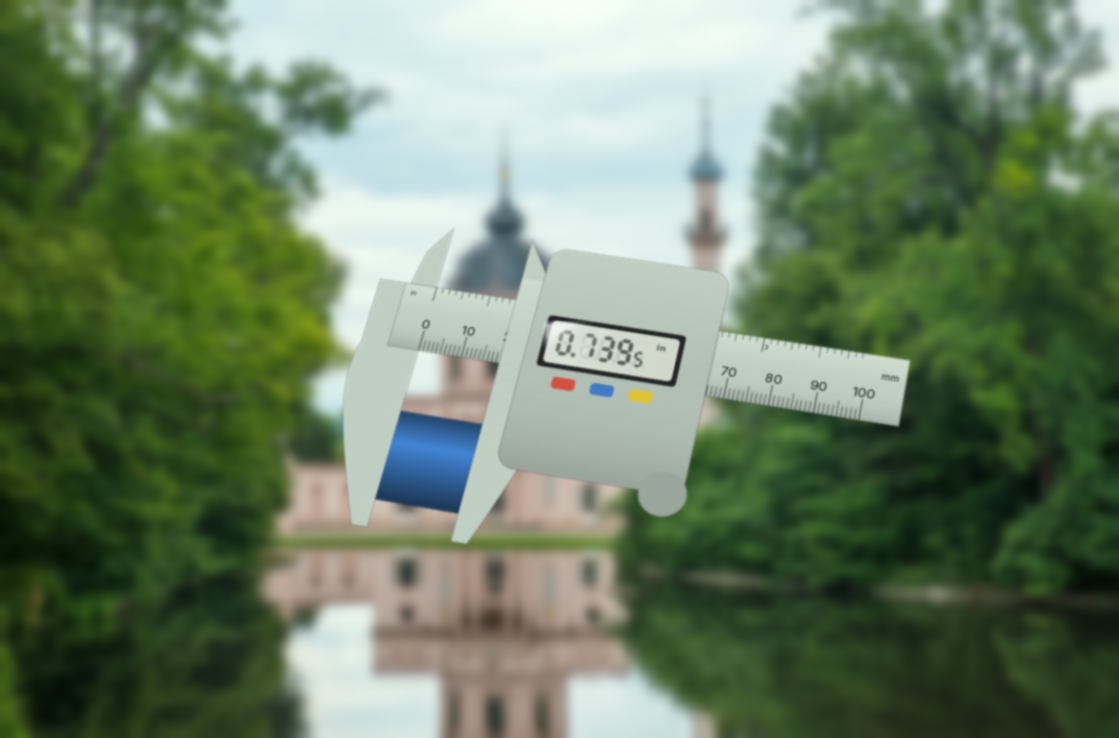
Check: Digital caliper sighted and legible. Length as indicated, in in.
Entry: 0.7395 in
